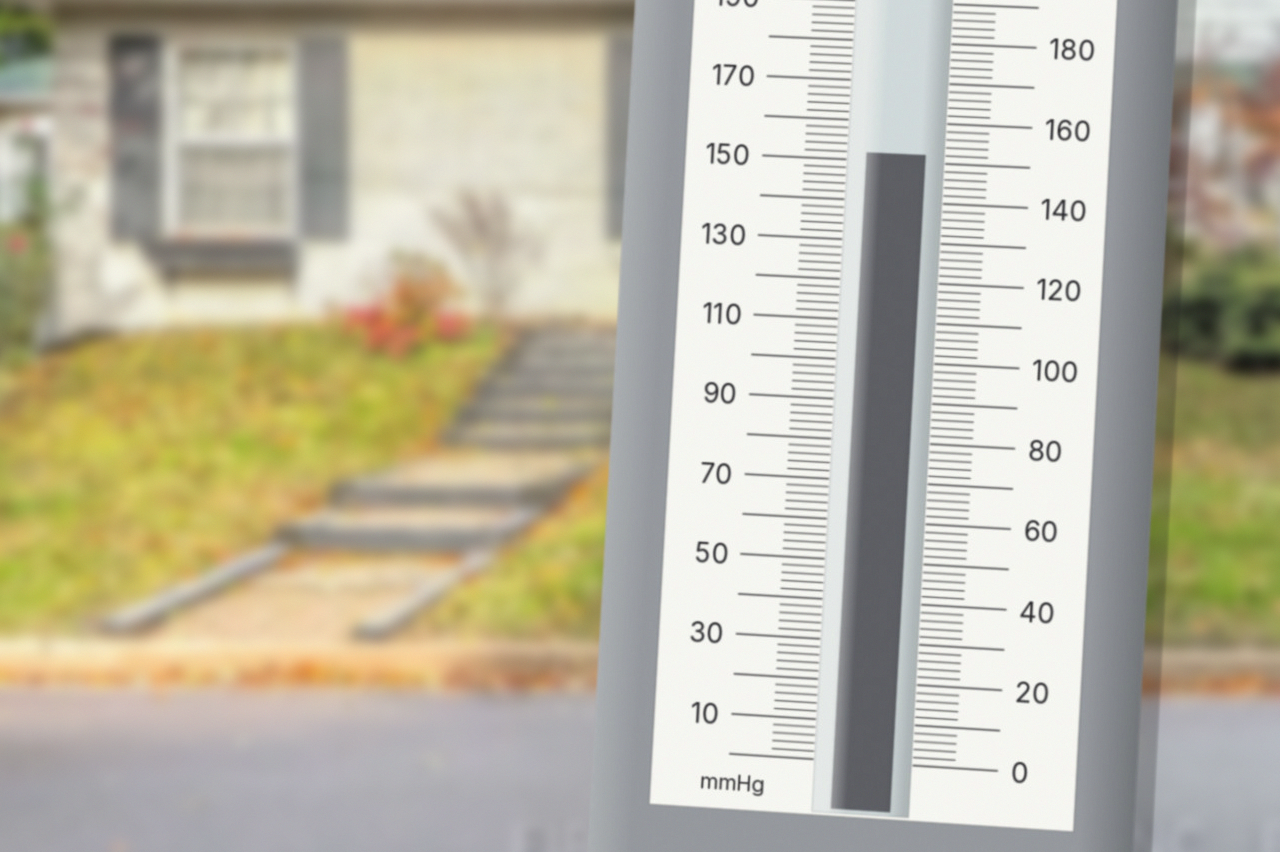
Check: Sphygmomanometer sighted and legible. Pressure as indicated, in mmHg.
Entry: 152 mmHg
